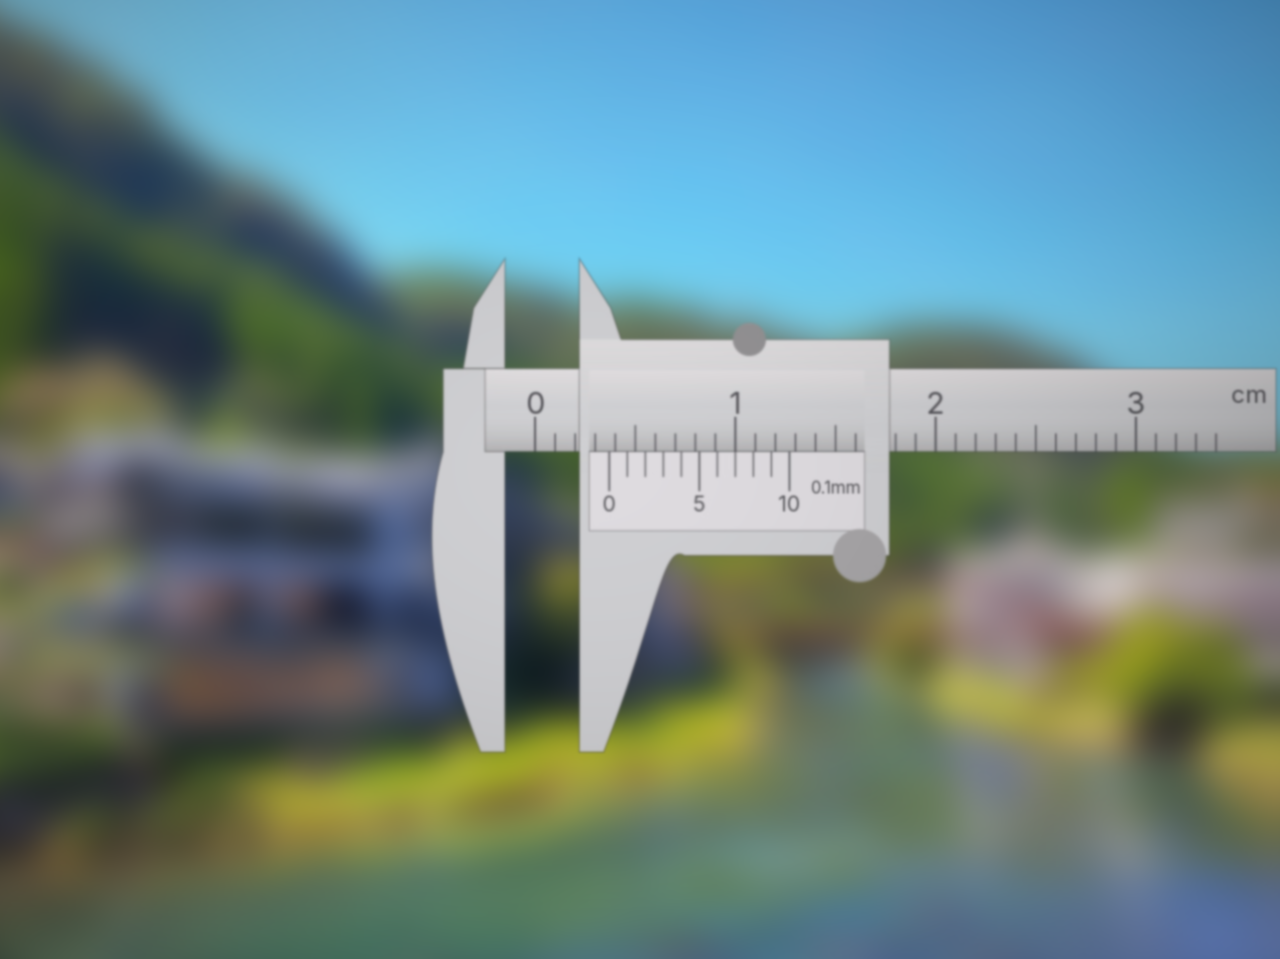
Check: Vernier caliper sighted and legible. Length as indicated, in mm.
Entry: 3.7 mm
